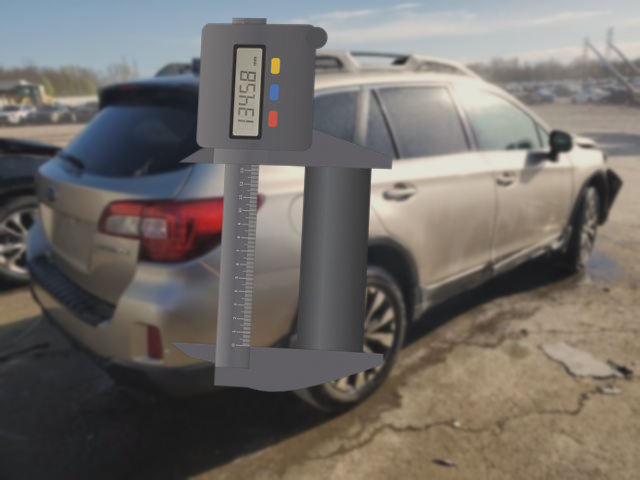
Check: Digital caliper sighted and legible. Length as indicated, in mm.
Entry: 134.58 mm
